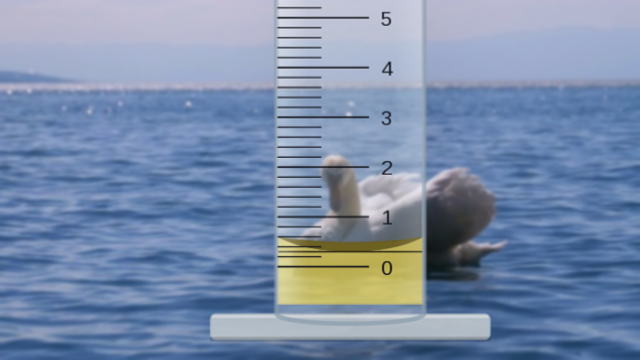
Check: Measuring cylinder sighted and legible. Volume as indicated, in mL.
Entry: 0.3 mL
